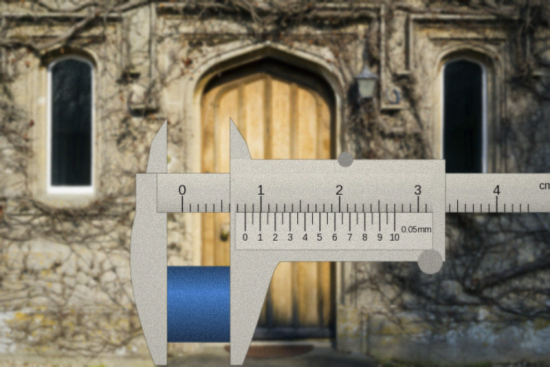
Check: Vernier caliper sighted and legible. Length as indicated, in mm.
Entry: 8.0 mm
